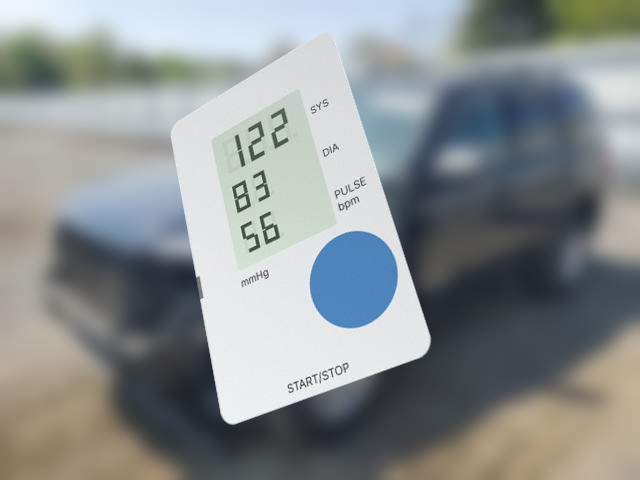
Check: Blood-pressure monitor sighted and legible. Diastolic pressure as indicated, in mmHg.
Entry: 83 mmHg
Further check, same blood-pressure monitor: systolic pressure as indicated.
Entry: 122 mmHg
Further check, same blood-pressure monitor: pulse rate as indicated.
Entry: 56 bpm
